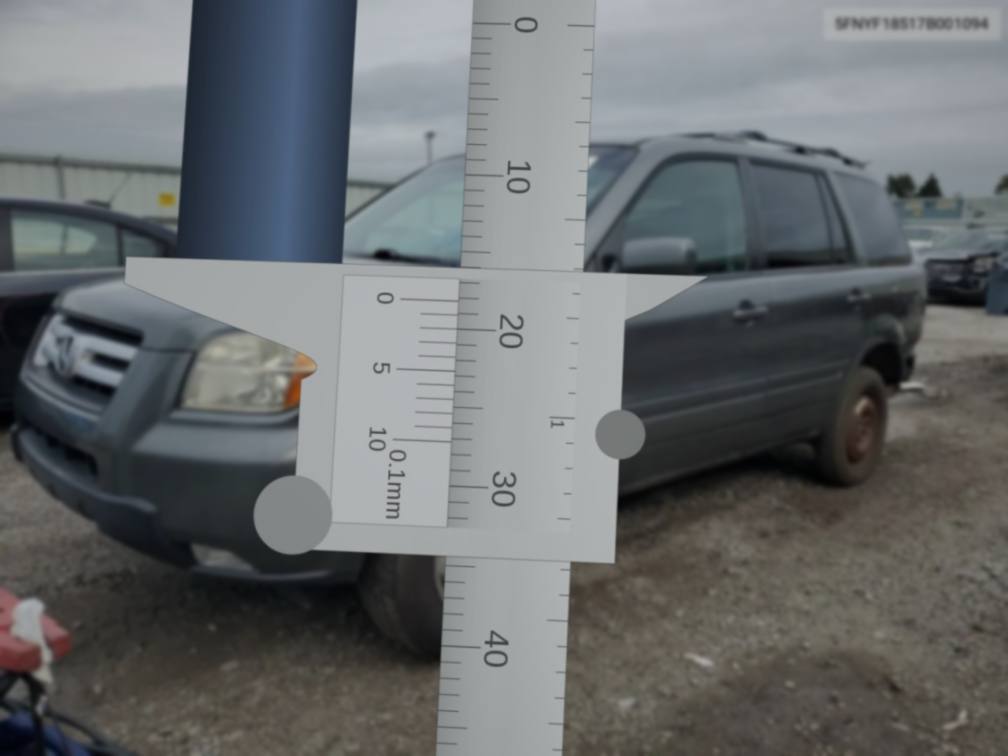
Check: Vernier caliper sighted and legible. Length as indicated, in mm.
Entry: 18.2 mm
